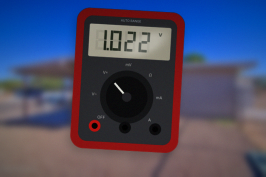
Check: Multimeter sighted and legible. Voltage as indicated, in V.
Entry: 1.022 V
